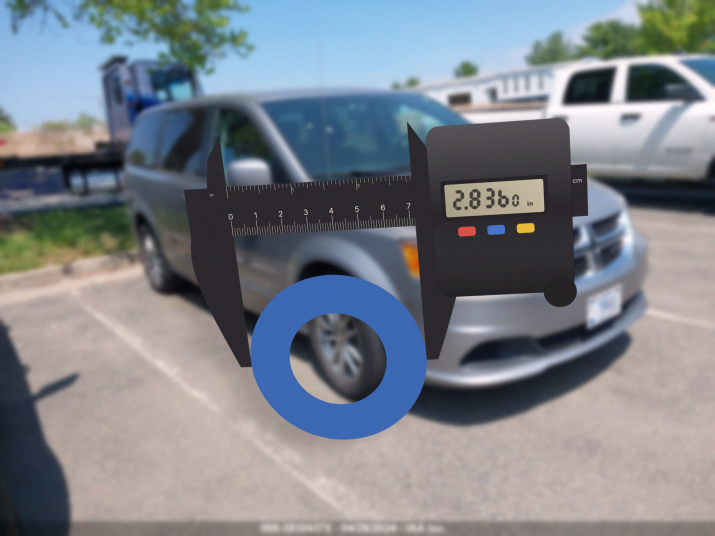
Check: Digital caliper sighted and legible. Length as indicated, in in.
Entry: 2.8360 in
